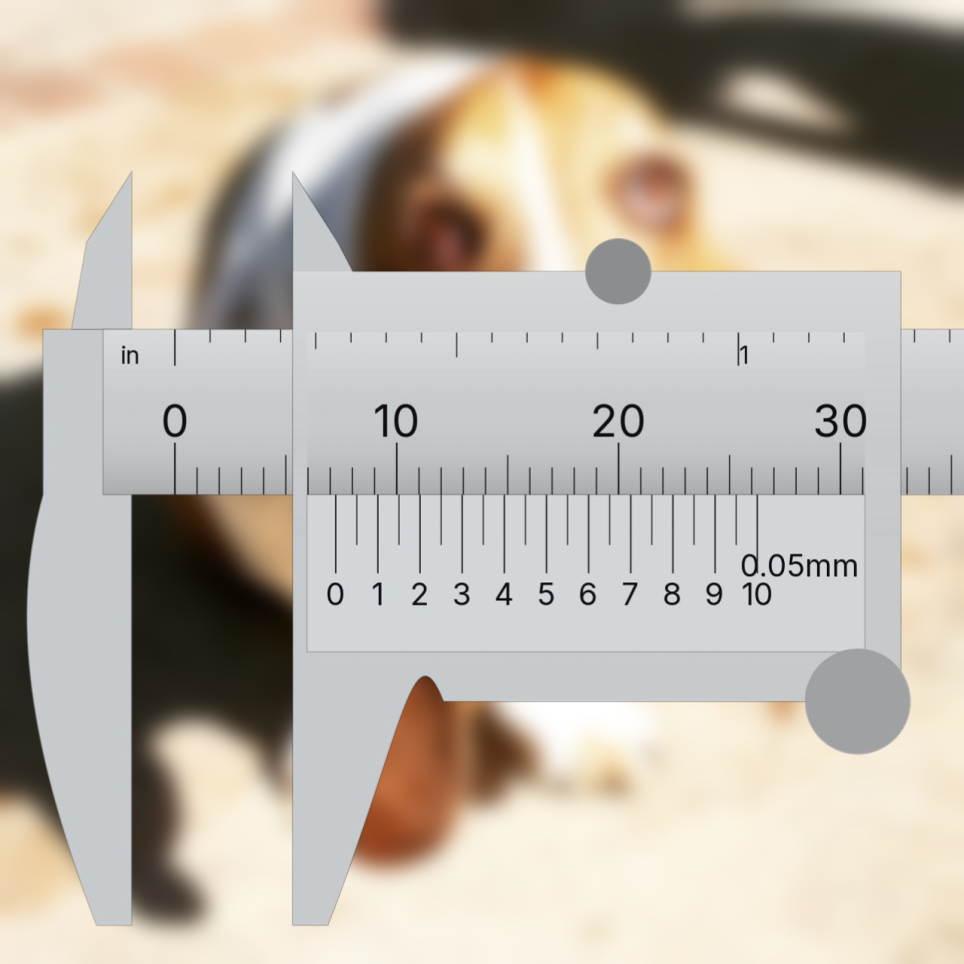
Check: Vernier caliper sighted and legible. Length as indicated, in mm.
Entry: 7.25 mm
